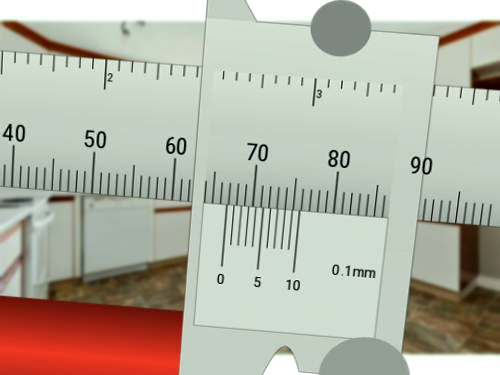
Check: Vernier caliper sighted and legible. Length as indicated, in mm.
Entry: 66.8 mm
